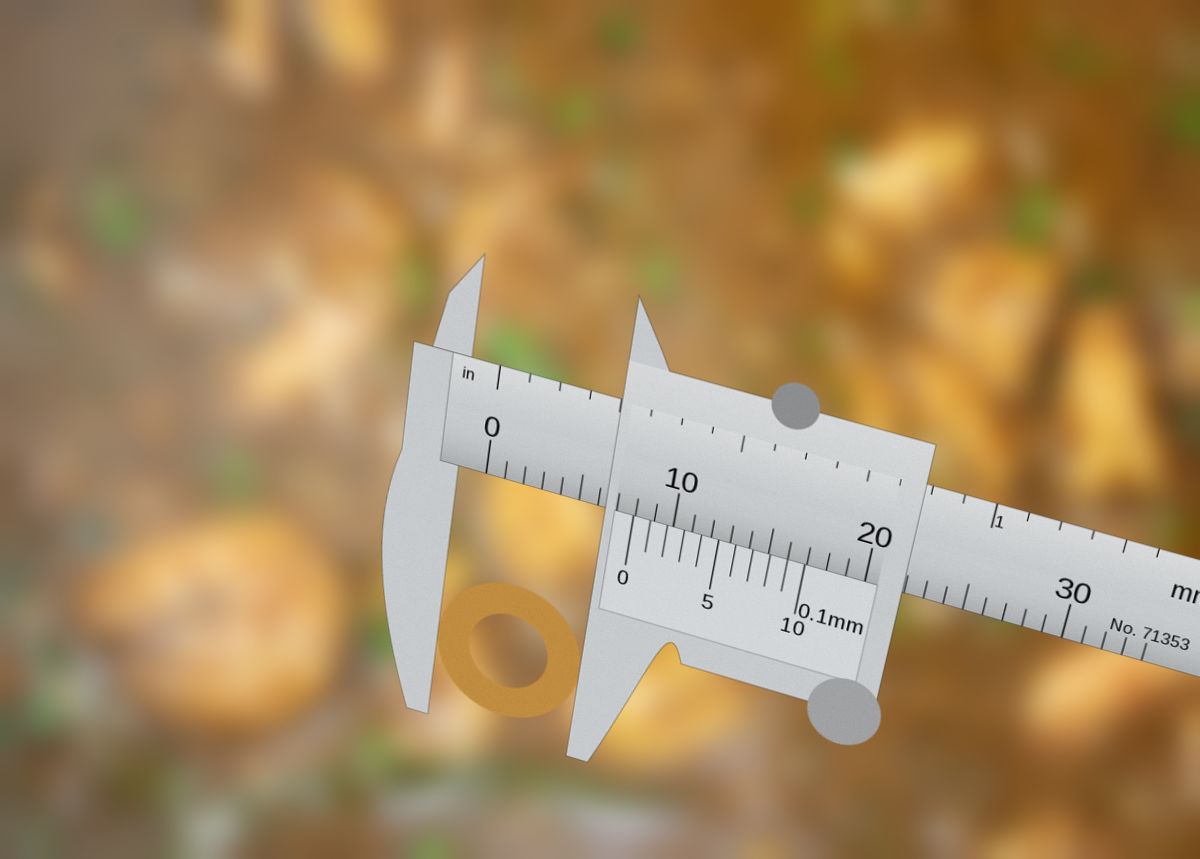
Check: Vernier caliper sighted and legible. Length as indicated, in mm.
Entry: 7.9 mm
